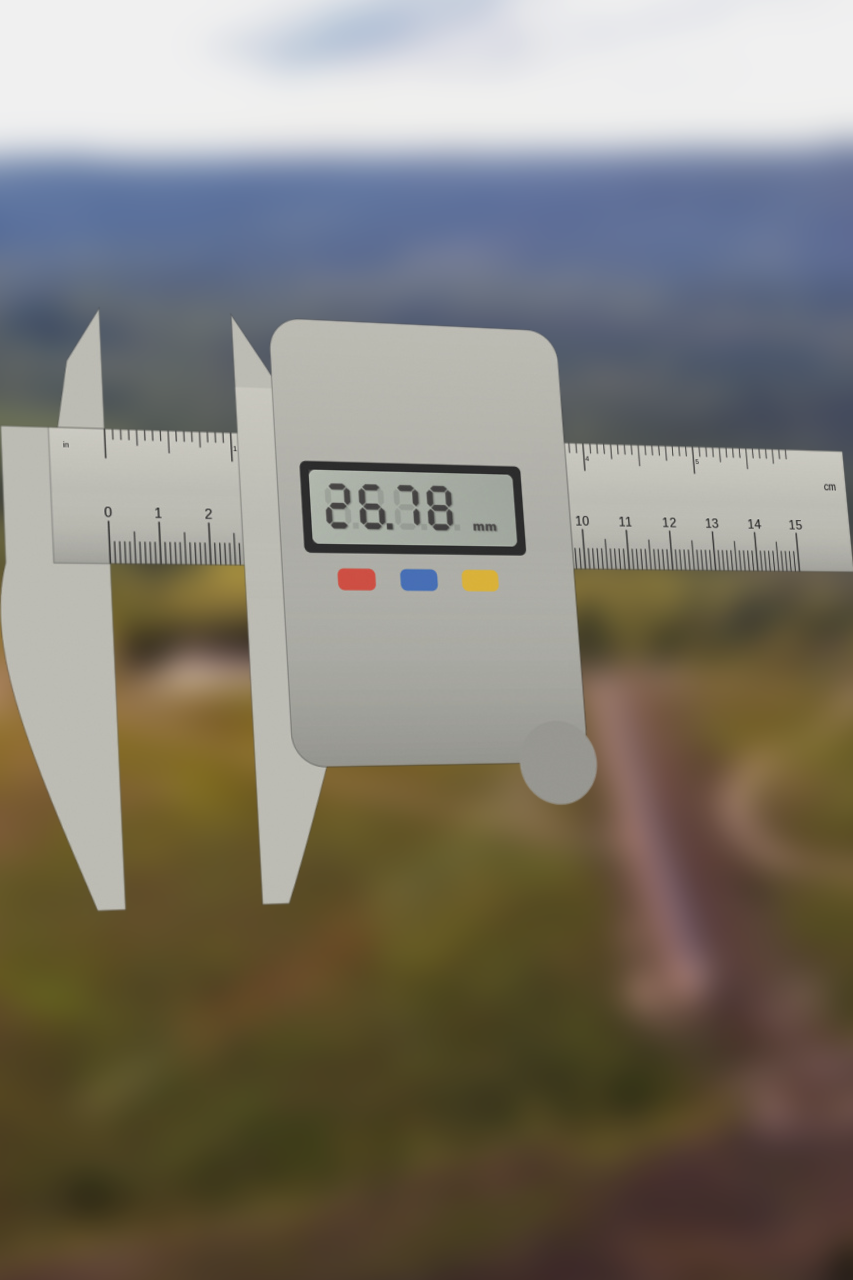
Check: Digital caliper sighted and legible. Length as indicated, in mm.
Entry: 26.78 mm
